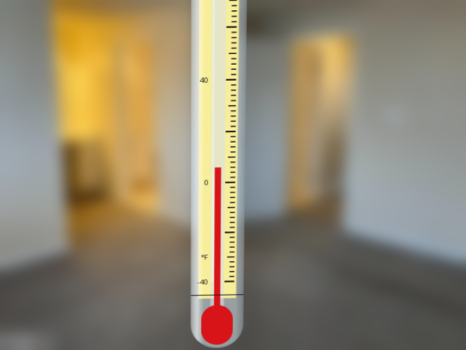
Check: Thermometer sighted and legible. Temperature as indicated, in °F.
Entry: 6 °F
